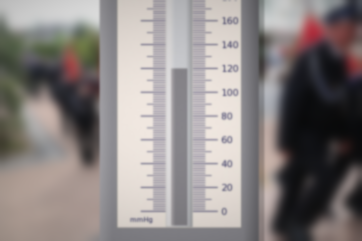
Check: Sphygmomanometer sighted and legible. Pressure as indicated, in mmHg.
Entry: 120 mmHg
